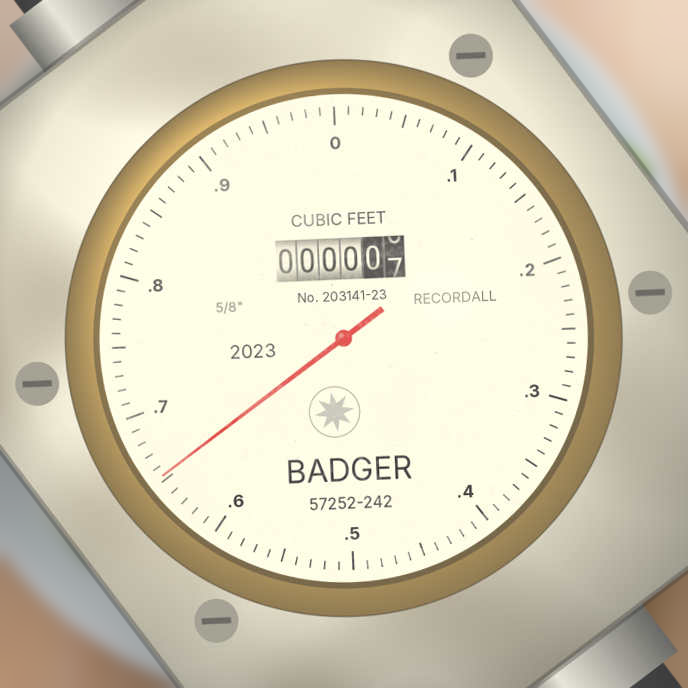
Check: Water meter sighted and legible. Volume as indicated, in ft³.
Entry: 6.65 ft³
